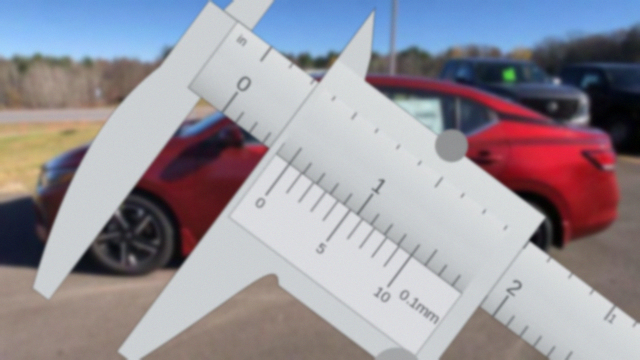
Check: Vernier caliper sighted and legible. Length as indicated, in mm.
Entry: 5.0 mm
